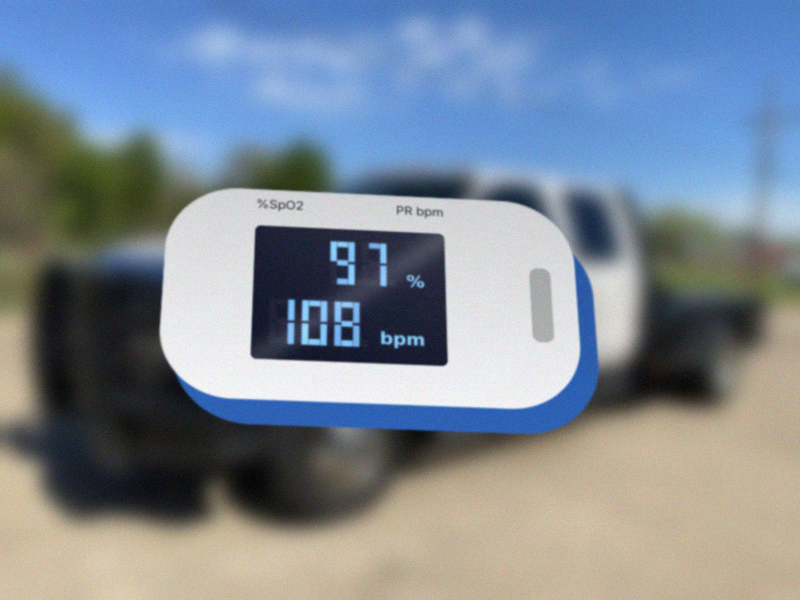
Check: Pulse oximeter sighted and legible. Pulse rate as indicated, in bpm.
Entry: 108 bpm
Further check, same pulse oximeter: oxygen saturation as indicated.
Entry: 97 %
